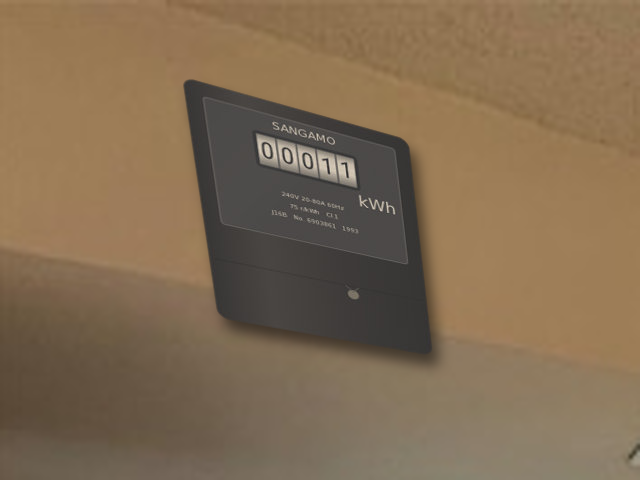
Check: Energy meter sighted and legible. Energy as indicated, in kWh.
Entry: 11 kWh
